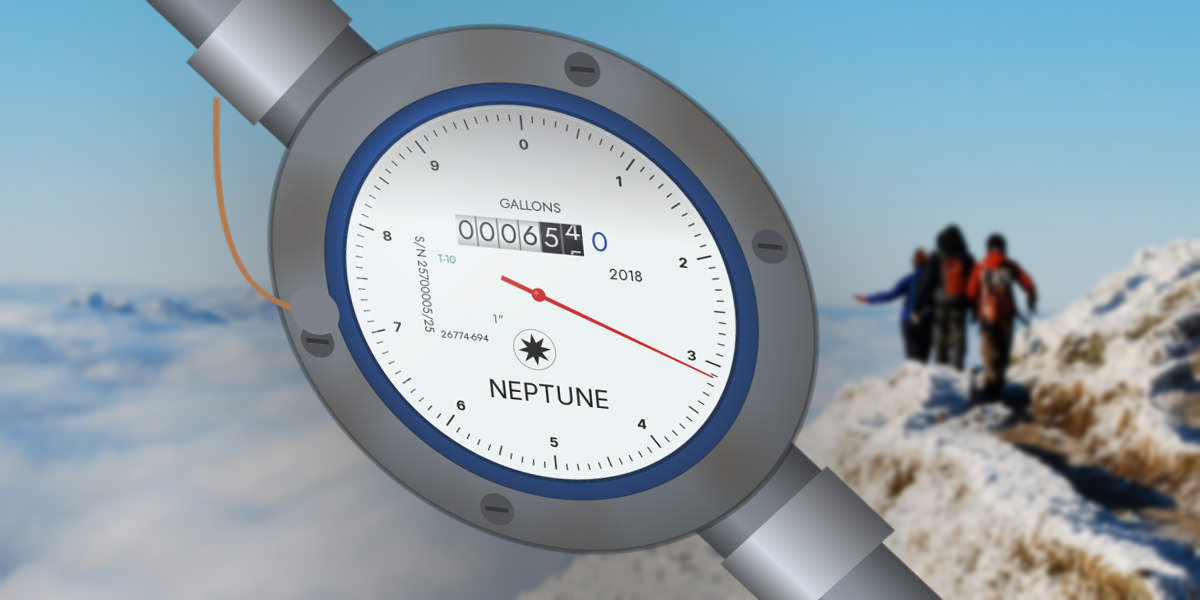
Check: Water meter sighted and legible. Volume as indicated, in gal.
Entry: 6543.1 gal
